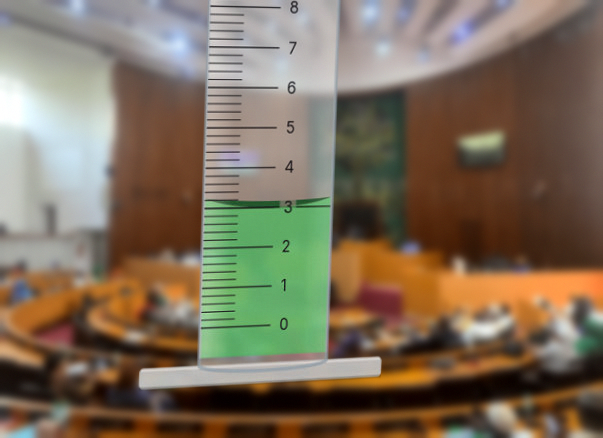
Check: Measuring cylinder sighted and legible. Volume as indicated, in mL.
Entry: 3 mL
